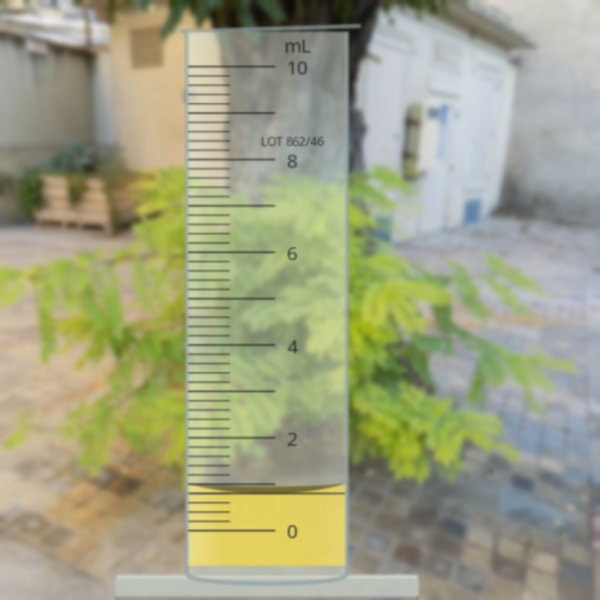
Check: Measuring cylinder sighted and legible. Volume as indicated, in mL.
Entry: 0.8 mL
